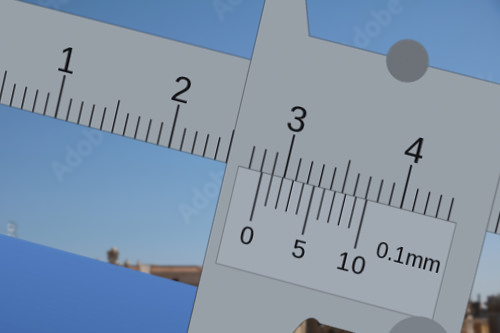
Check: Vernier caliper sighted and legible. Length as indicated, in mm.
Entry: 28.1 mm
